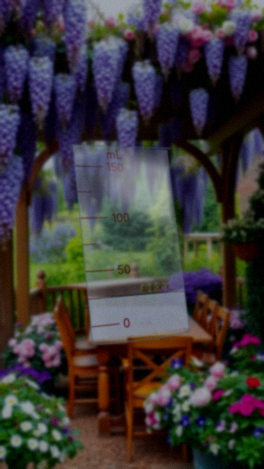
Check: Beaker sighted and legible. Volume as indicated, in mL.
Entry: 25 mL
